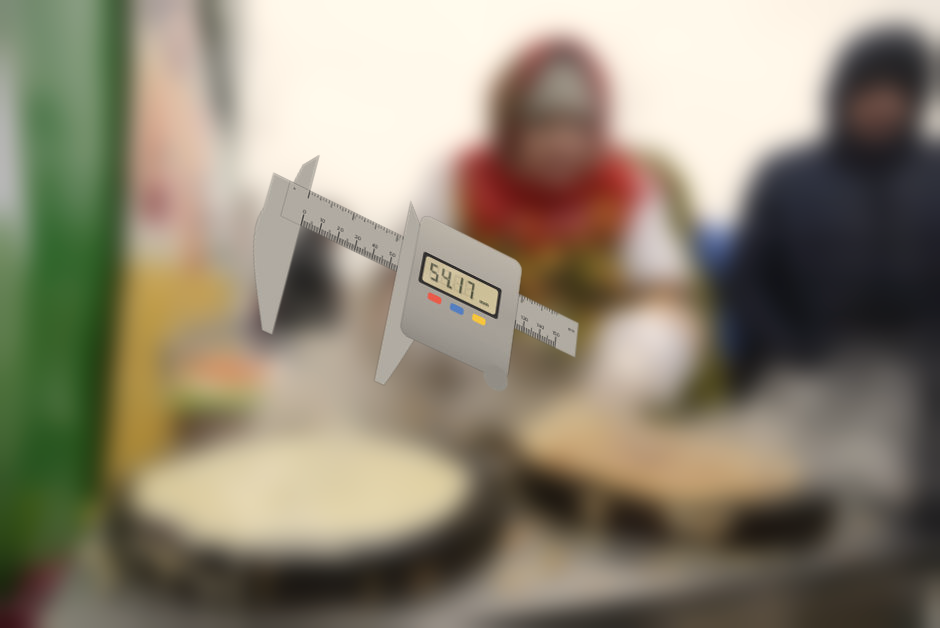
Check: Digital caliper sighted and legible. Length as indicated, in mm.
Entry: 54.17 mm
